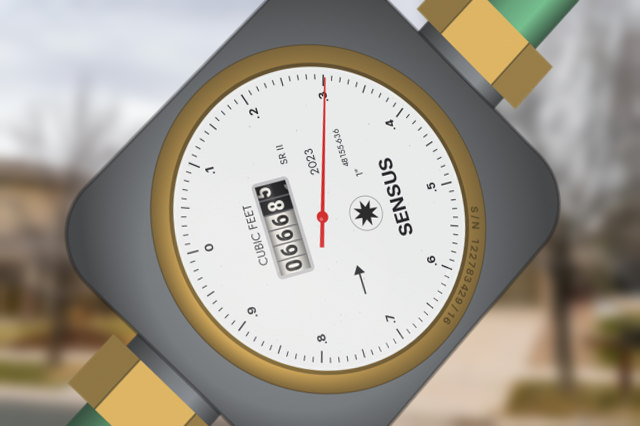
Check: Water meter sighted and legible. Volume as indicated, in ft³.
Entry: 66685.30 ft³
